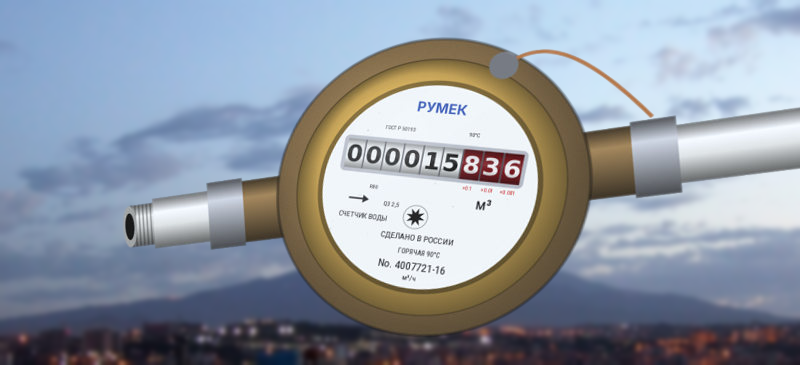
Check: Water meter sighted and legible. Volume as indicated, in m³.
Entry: 15.836 m³
